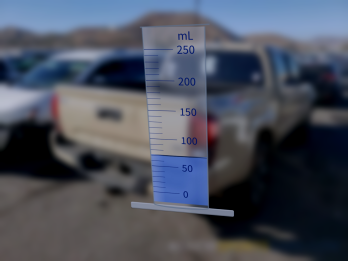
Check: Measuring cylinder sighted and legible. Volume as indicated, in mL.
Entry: 70 mL
